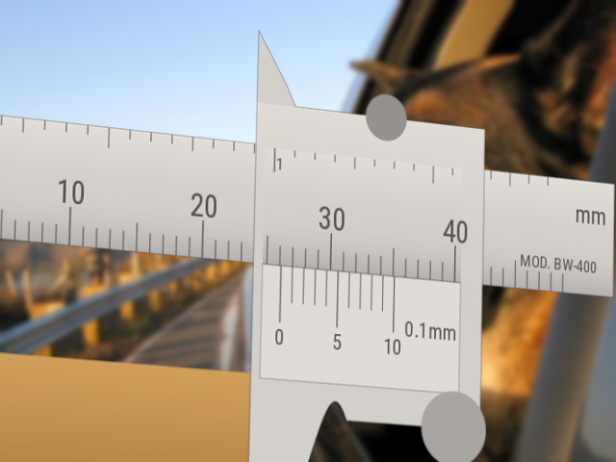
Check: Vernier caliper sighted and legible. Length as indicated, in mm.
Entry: 26.1 mm
